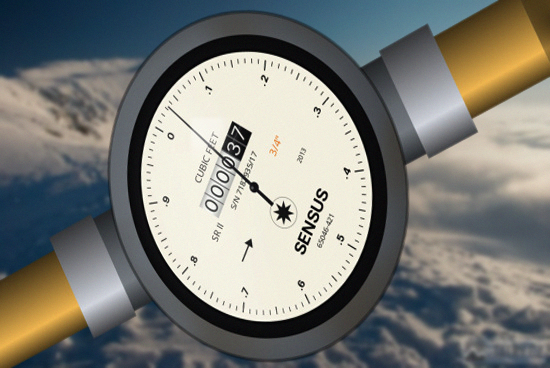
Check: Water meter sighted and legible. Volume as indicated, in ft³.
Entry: 37.03 ft³
